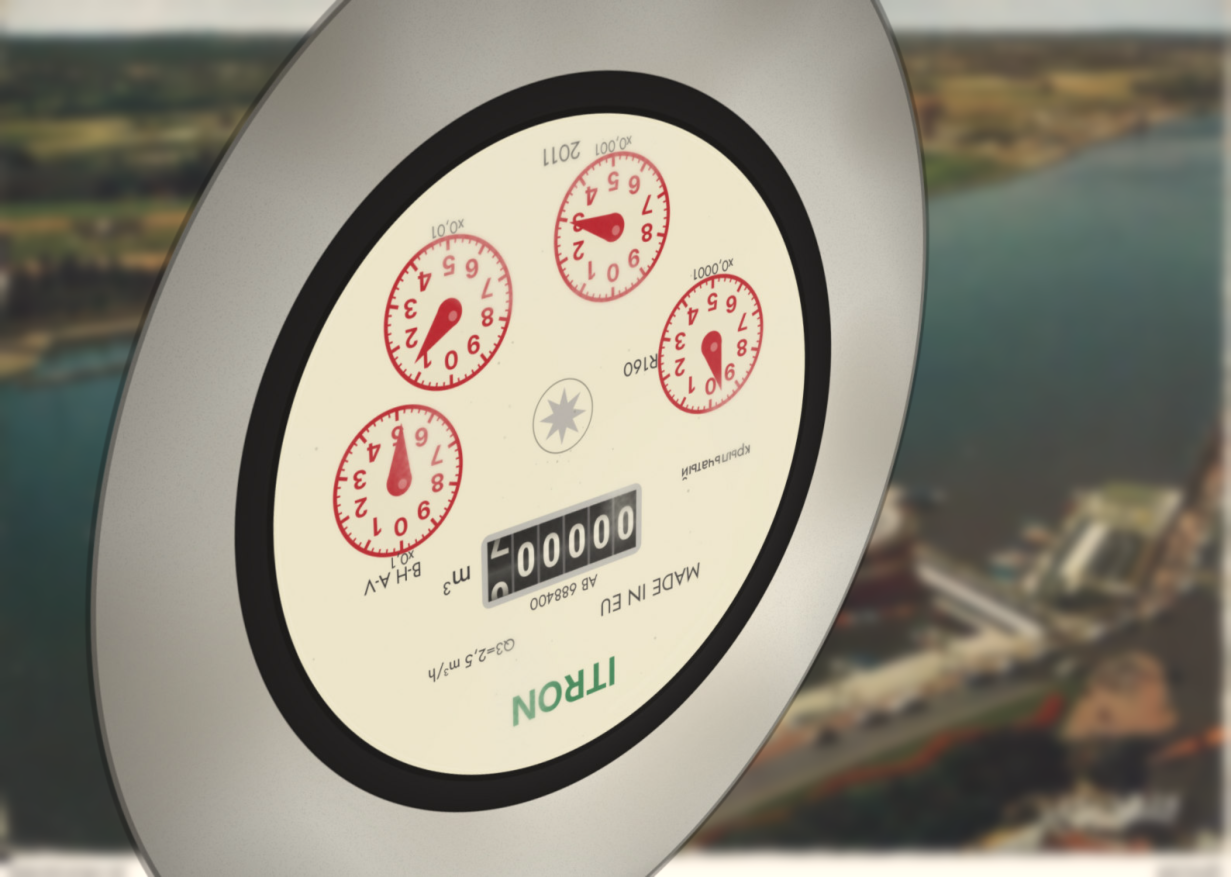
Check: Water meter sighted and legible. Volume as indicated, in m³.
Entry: 6.5129 m³
